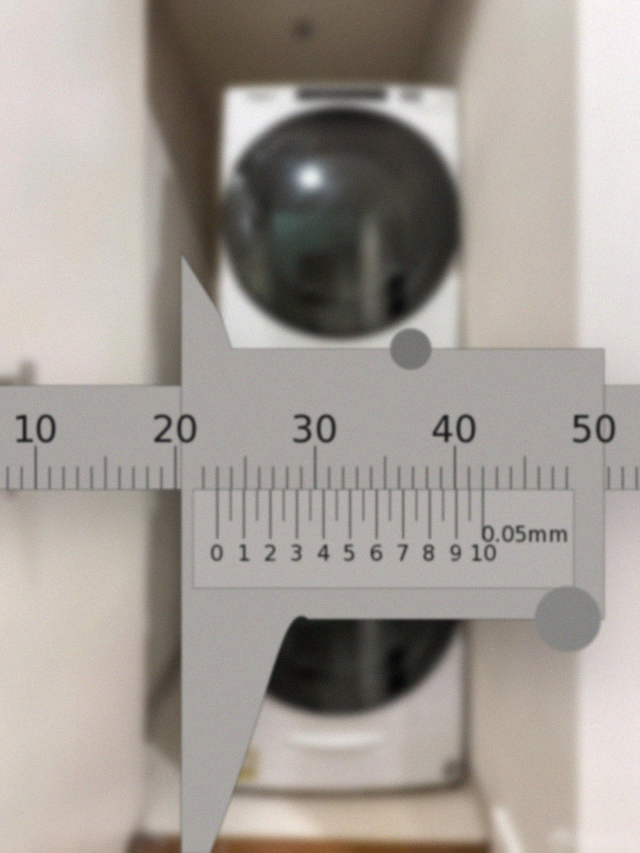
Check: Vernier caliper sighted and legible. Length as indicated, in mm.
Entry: 23.0 mm
